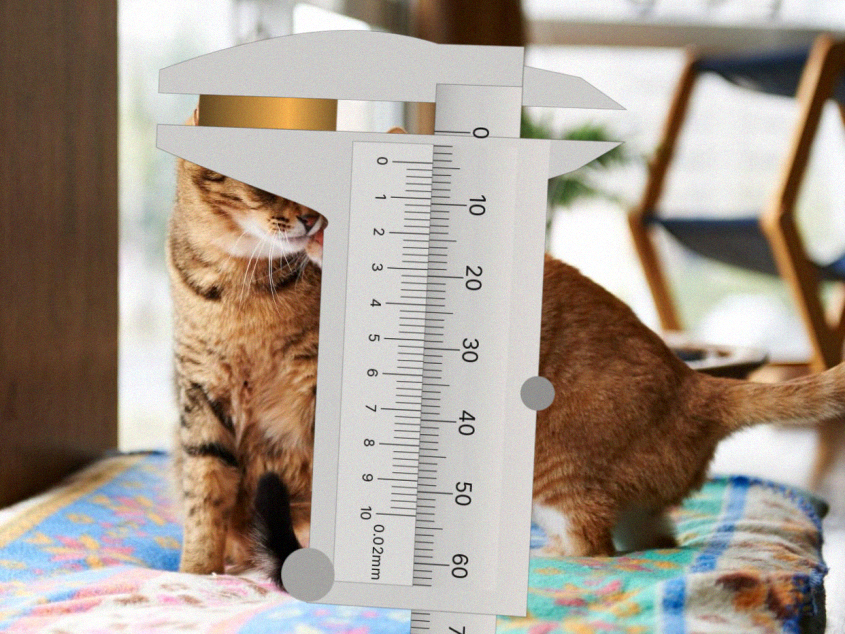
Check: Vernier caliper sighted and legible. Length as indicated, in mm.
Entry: 4.4 mm
